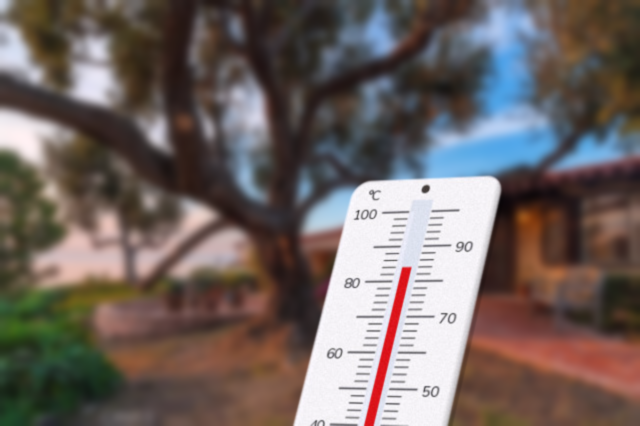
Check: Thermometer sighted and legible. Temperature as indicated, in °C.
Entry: 84 °C
